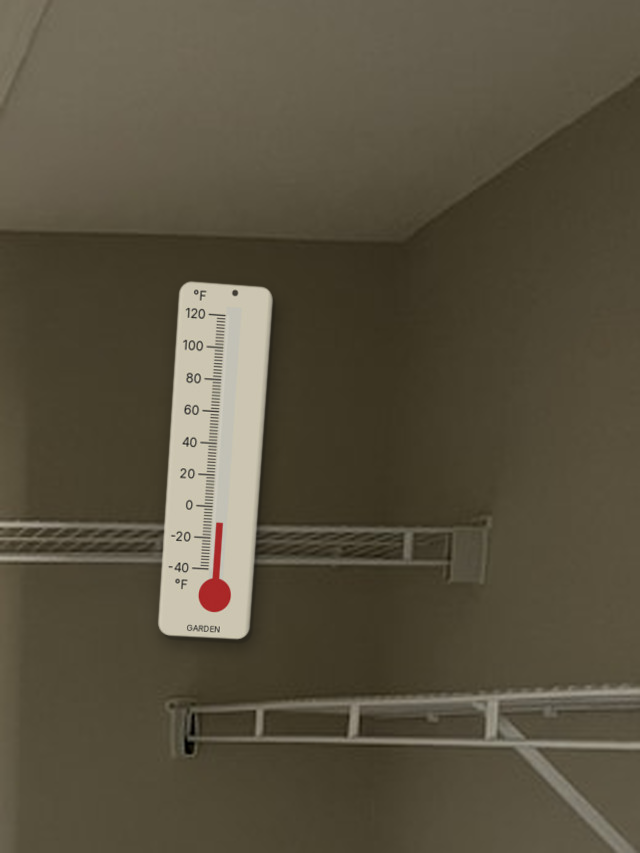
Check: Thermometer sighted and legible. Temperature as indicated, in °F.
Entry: -10 °F
